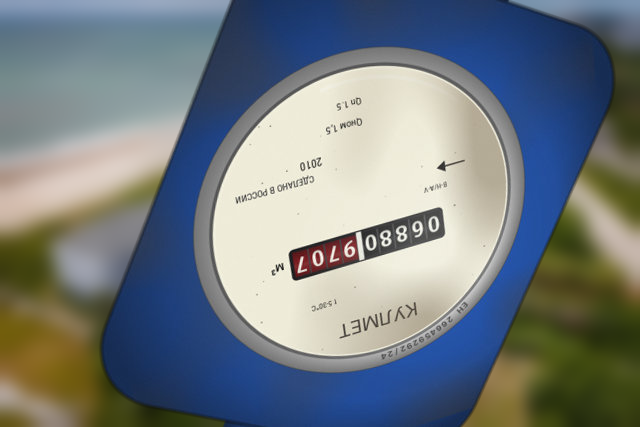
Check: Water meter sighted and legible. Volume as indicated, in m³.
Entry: 6880.9707 m³
